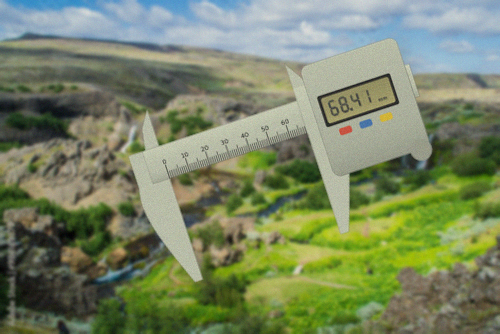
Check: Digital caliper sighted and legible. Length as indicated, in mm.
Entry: 68.41 mm
